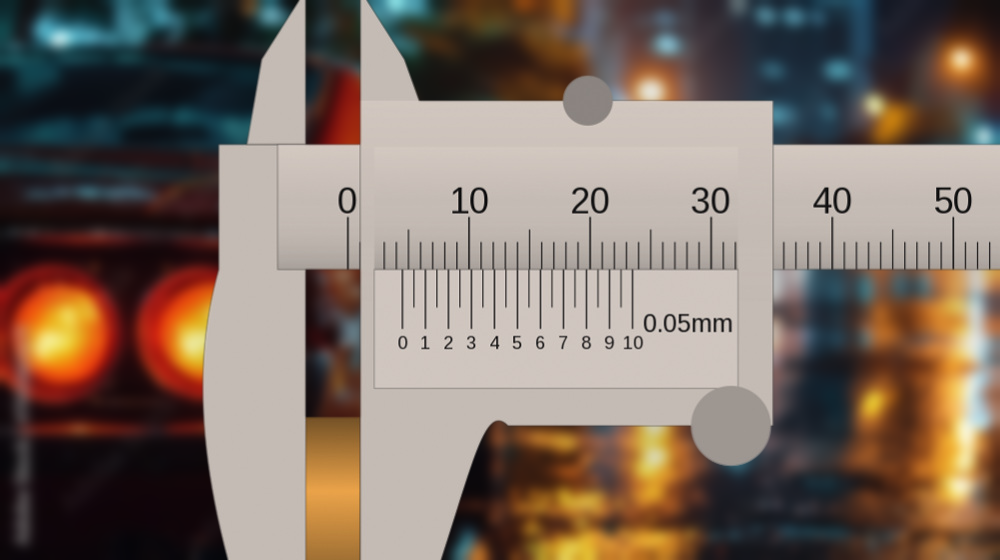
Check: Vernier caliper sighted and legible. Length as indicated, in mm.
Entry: 4.5 mm
